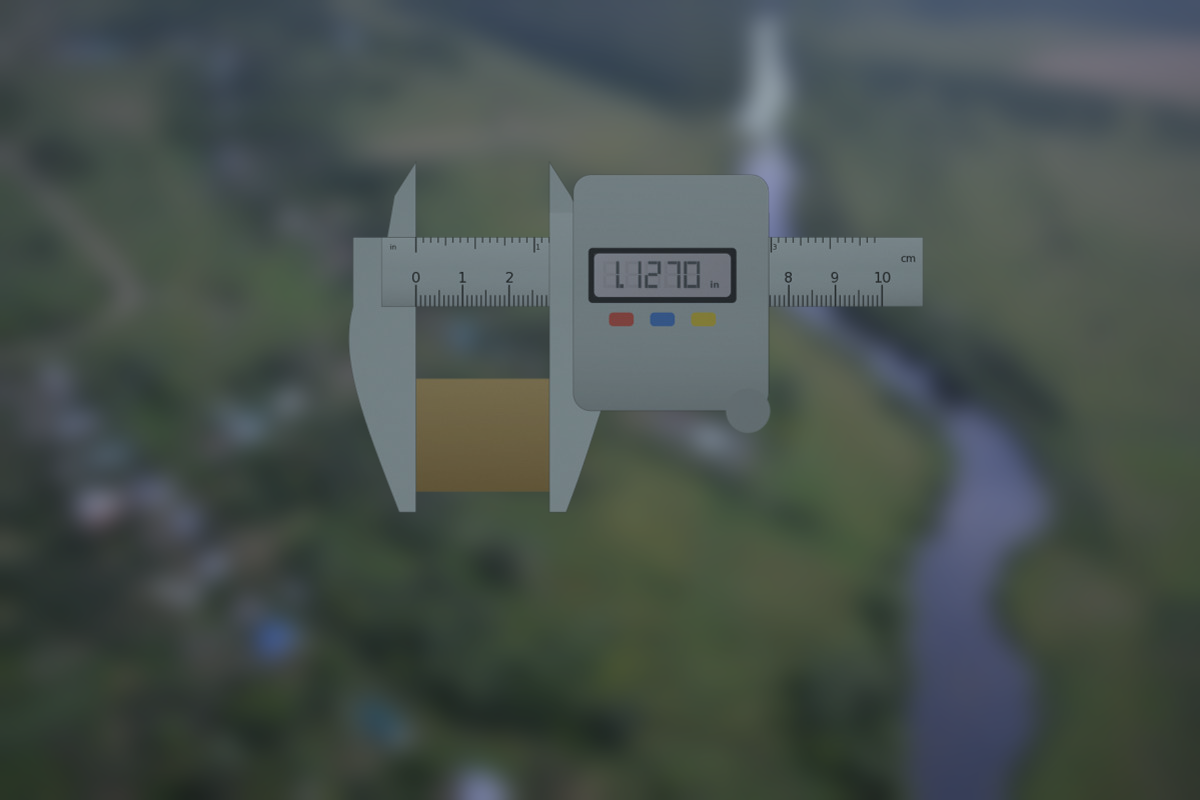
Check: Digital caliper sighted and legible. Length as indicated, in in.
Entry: 1.1270 in
